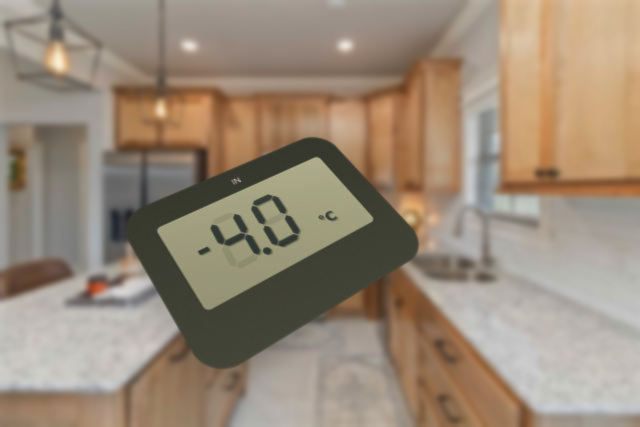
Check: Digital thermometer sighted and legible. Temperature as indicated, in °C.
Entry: -4.0 °C
